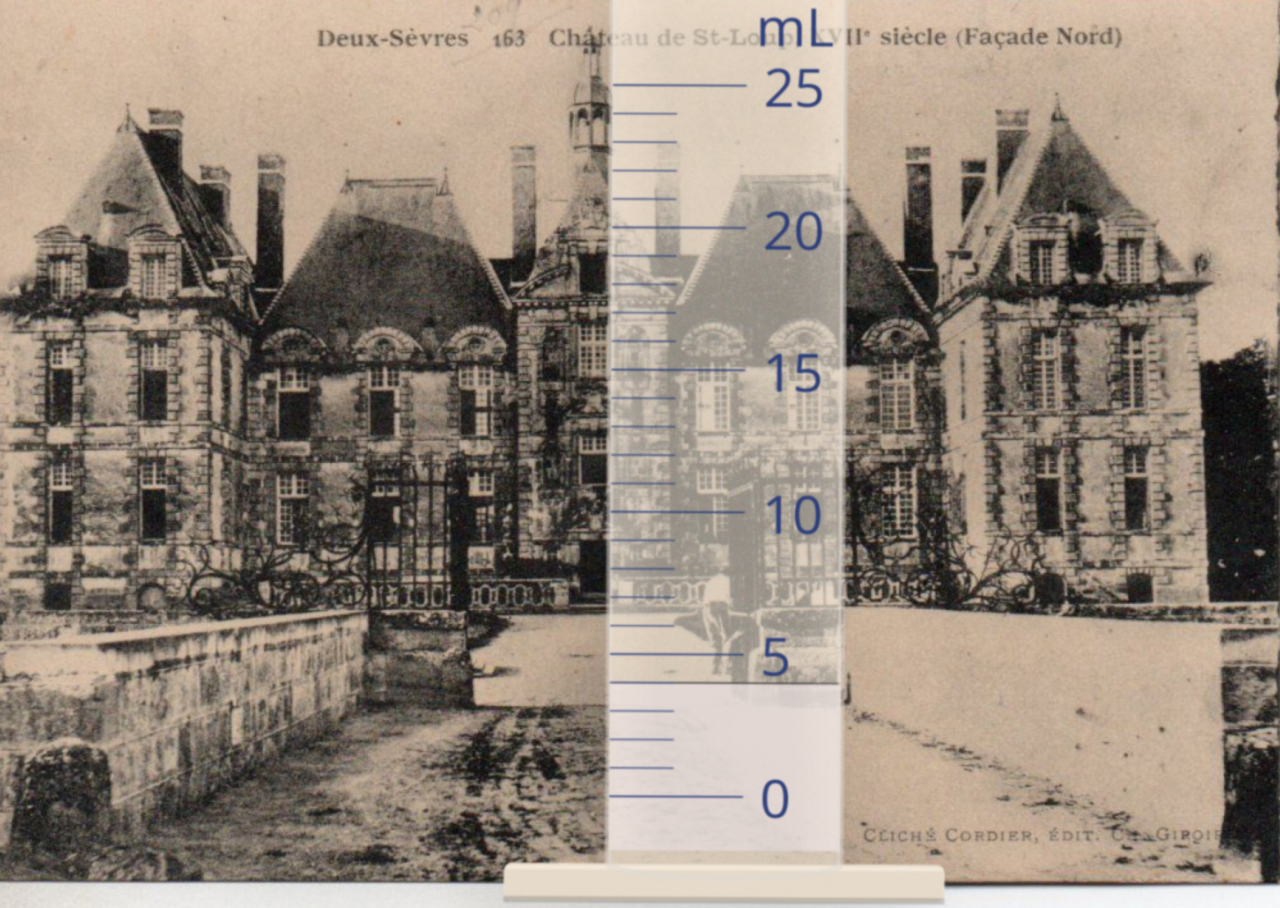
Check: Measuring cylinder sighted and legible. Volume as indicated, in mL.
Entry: 4 mL
